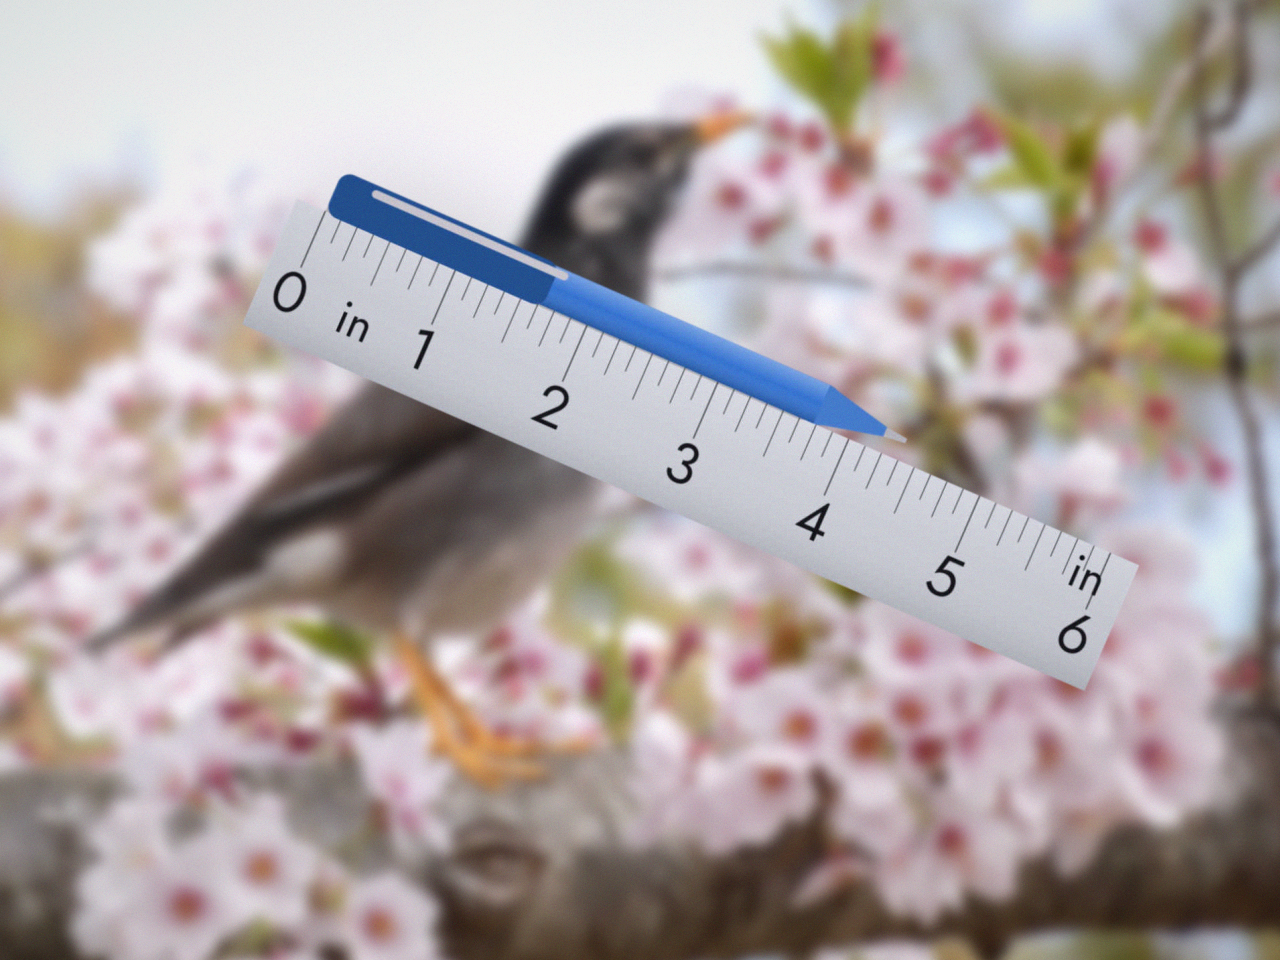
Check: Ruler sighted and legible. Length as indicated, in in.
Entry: 4.375 in
